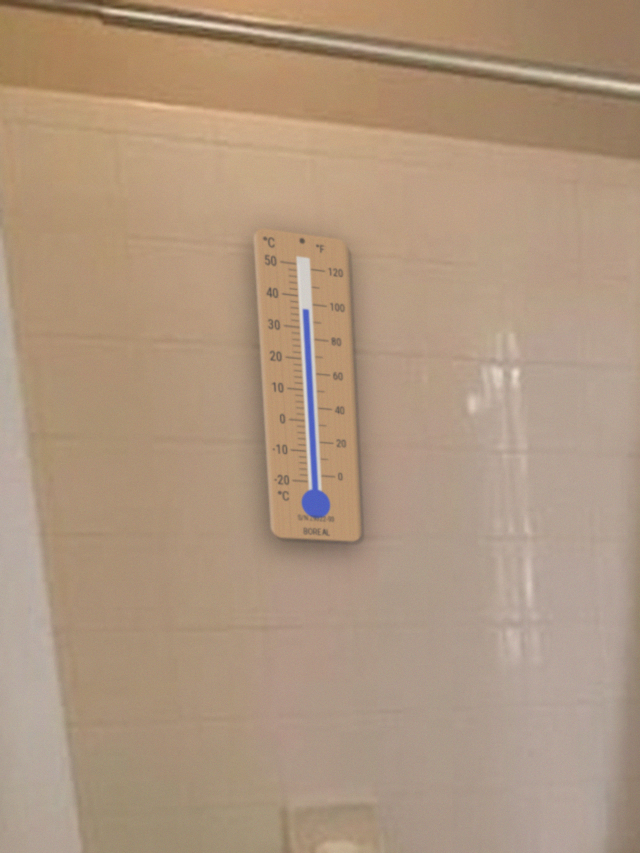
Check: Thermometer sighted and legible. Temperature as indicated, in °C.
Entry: 36 °C
